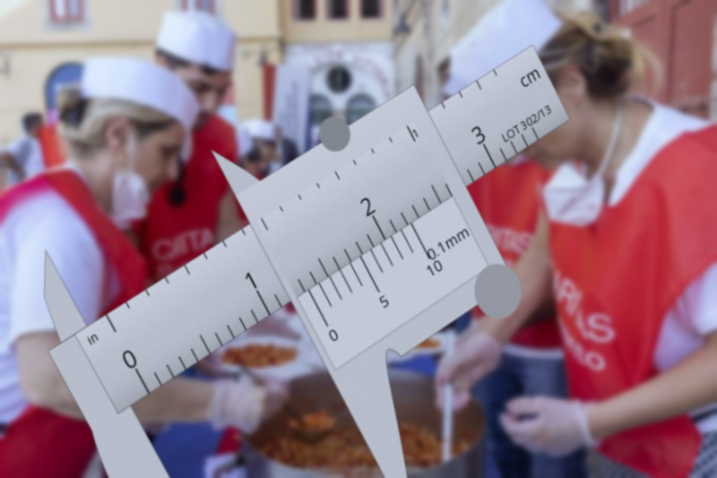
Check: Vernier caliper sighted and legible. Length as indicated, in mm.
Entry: 13.3 mm
